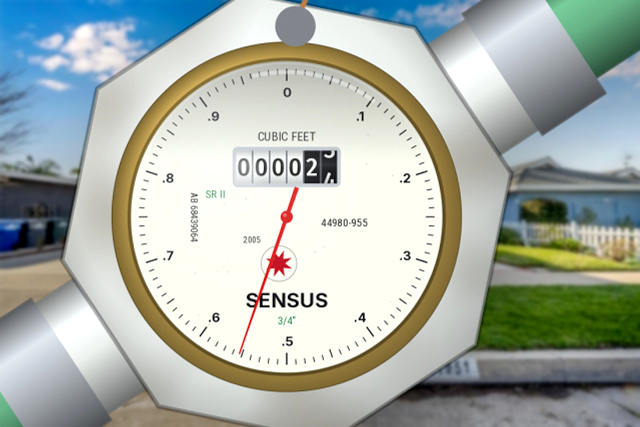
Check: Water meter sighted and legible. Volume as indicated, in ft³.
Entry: 23.55 ft³
